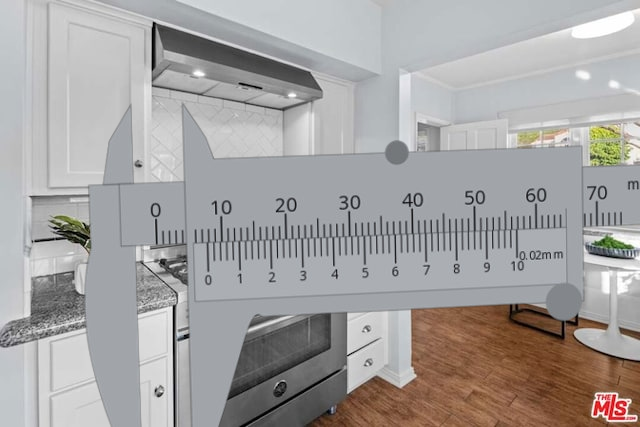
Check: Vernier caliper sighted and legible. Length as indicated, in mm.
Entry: 7.8 mm
